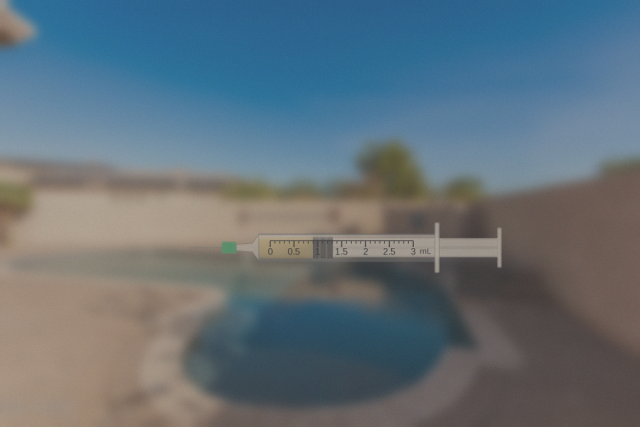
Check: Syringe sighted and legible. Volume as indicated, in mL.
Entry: 0.9 mL
